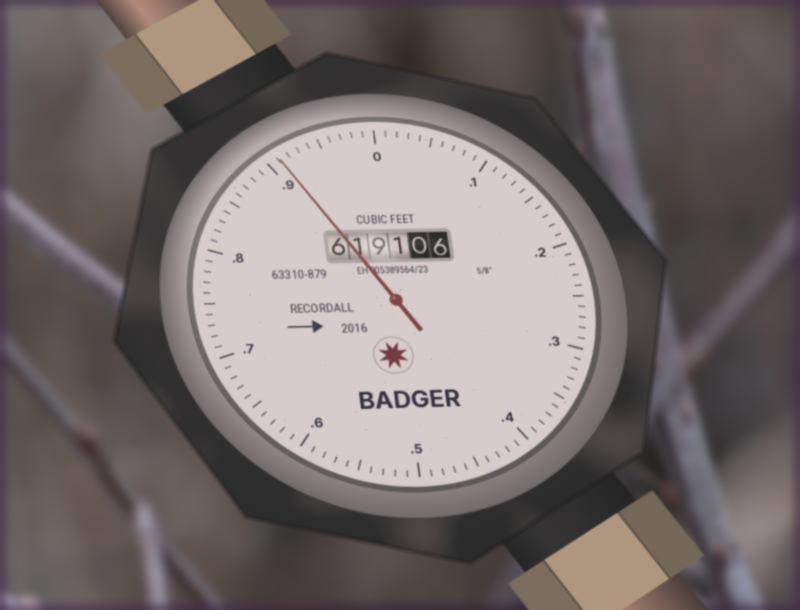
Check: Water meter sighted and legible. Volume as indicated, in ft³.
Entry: 619105.91 ft³
